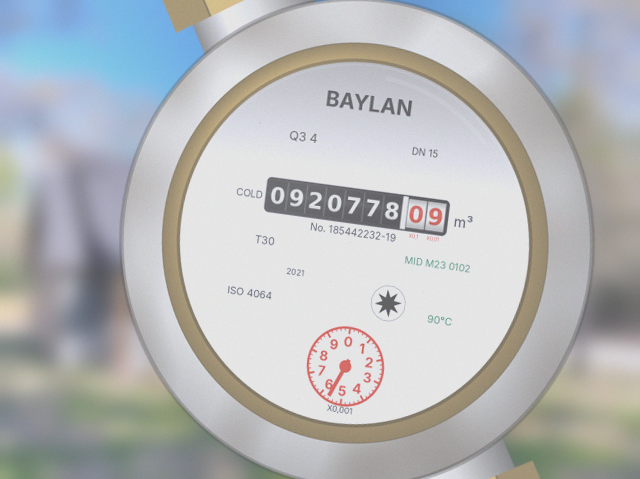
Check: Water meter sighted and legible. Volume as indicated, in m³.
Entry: 920778.095 m³
